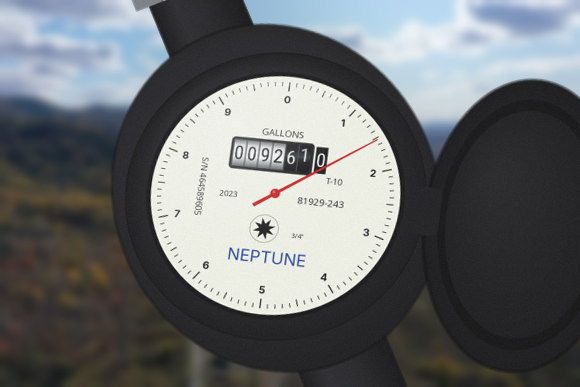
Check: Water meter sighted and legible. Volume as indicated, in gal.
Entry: 92611.5 gal
